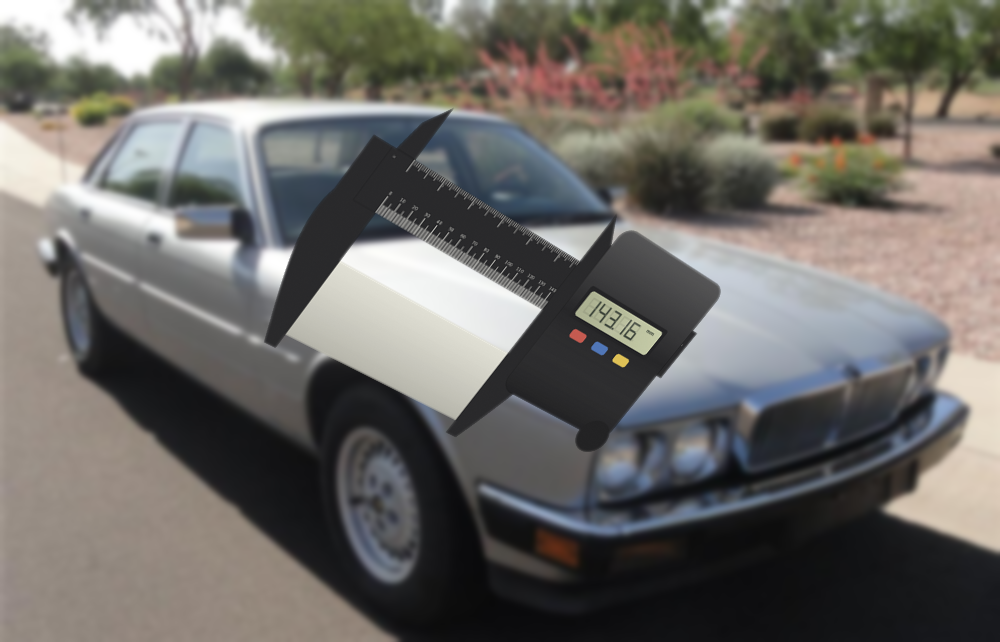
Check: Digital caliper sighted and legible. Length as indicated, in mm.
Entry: 143.16 mm
